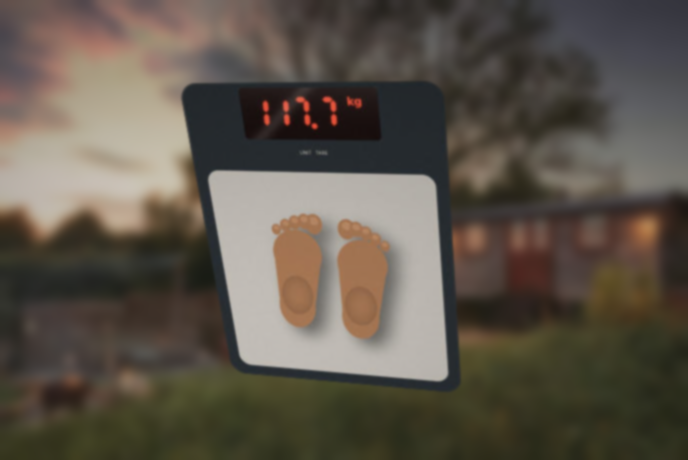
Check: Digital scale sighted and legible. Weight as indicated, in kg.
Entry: 117.7 kg
